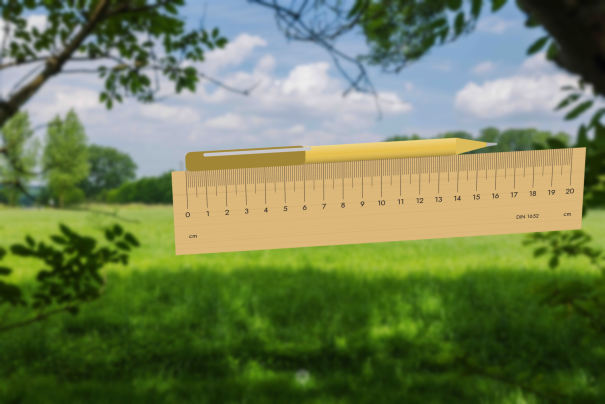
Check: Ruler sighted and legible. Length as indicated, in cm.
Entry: 16 cm
